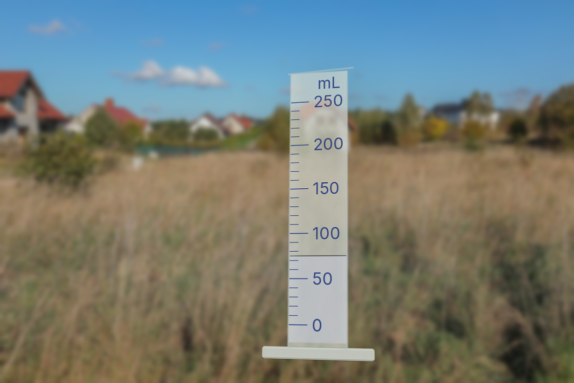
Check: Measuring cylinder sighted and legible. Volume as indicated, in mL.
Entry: 75 mL
